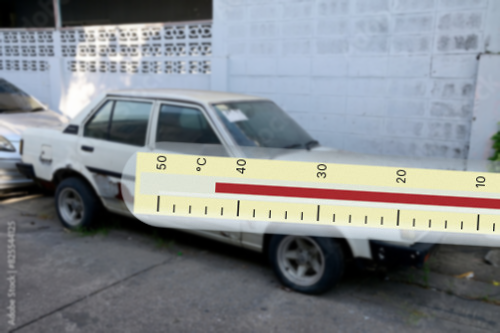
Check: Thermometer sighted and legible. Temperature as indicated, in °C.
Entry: 43 °C
